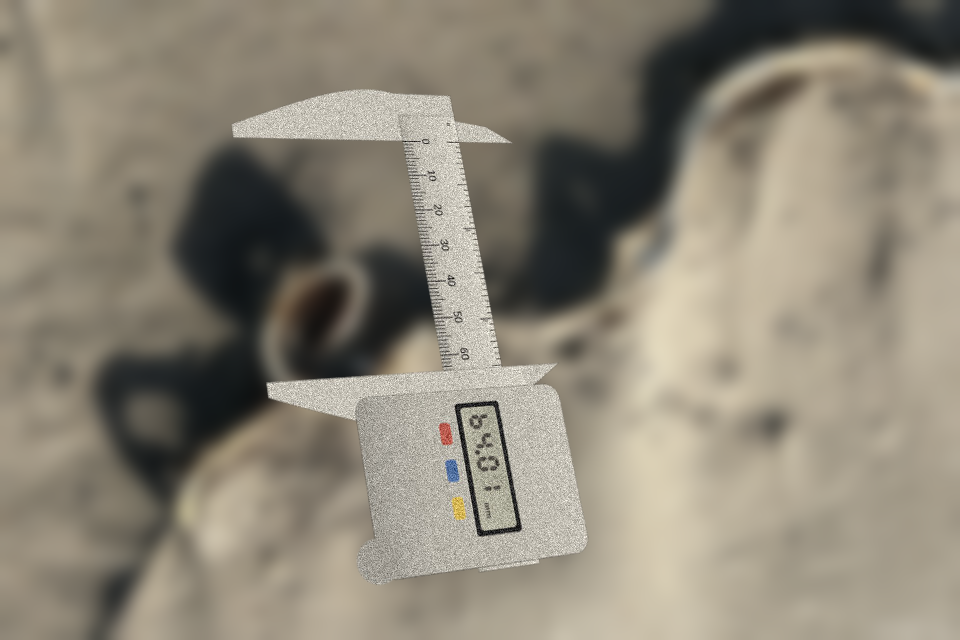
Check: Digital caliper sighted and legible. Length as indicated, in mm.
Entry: 64.01 mm
